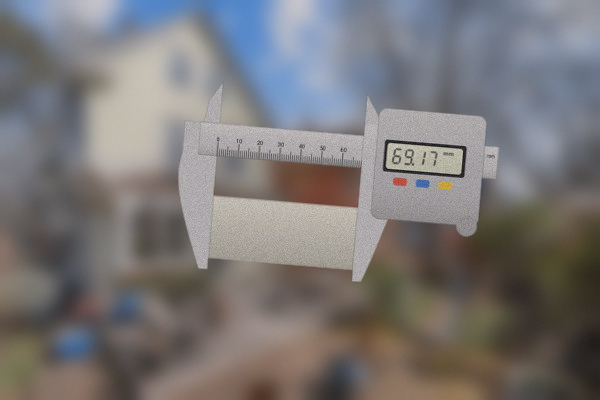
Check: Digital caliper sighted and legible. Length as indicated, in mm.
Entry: 69.17 mm
